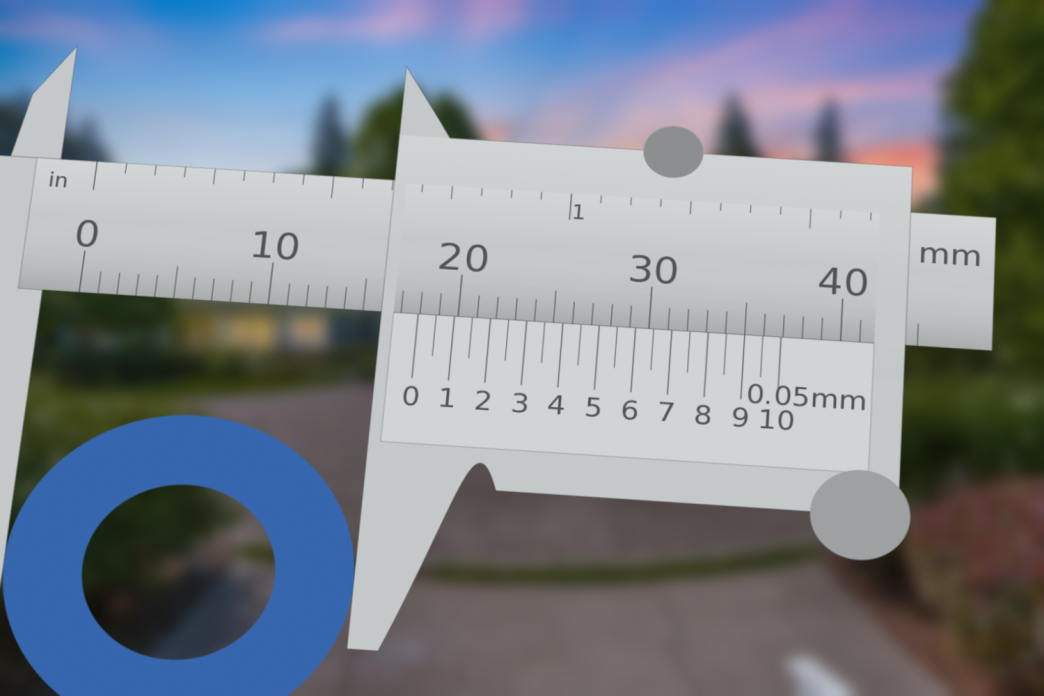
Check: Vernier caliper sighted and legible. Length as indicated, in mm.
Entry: 17.9 mm
